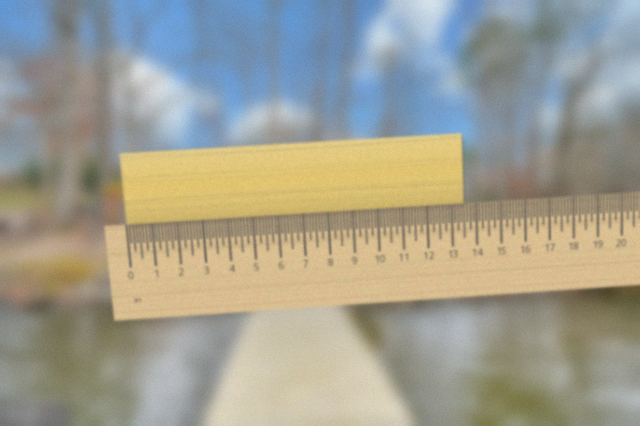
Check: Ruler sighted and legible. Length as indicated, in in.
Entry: 13.5 in
